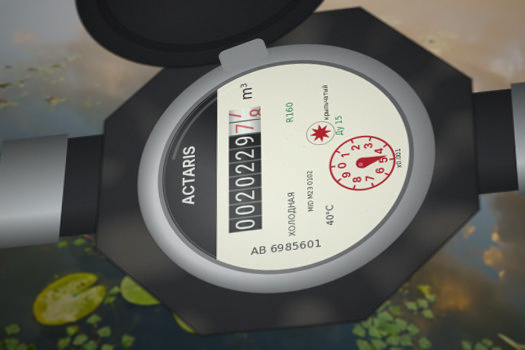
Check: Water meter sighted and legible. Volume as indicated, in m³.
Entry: 20229.774 m³
